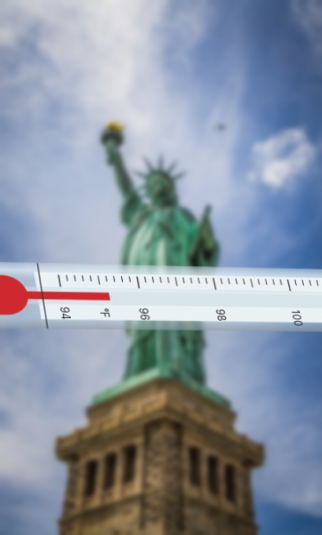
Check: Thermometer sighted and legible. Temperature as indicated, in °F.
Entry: 95.2 °F
